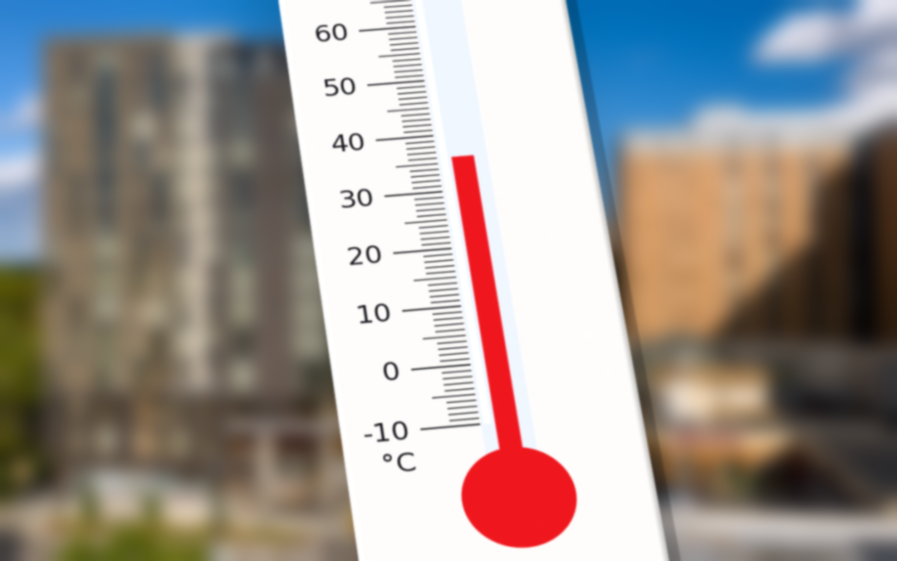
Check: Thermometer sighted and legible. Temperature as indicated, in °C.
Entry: 36 °C
